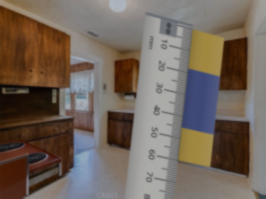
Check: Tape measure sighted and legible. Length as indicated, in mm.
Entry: 60 mm
